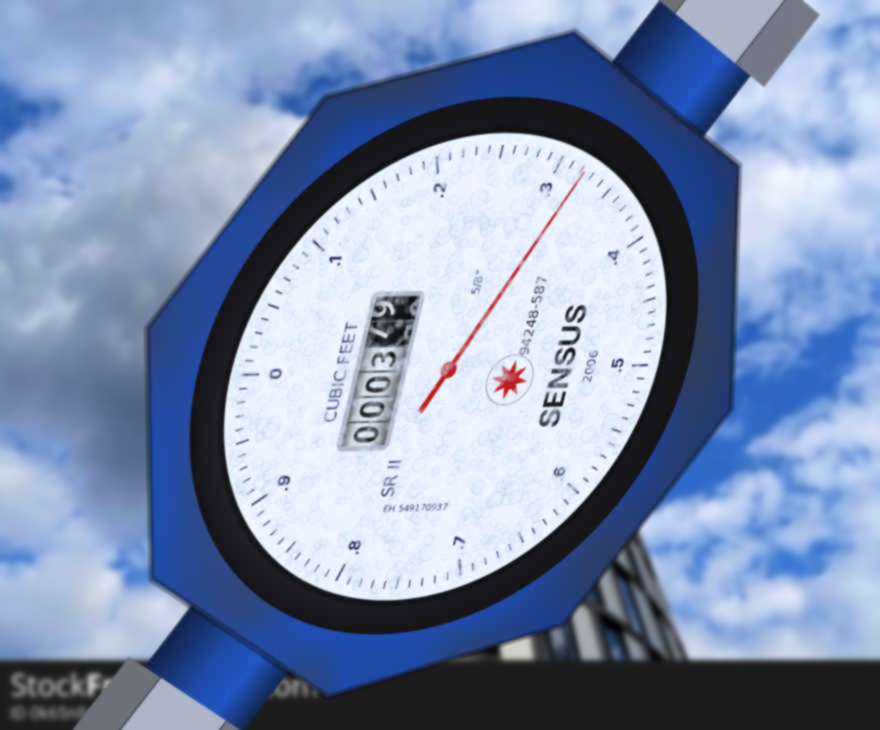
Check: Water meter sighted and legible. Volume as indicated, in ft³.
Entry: 379.32 ft³
